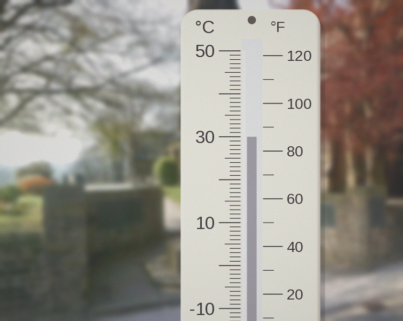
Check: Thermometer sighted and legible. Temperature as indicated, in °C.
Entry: 30 °C
